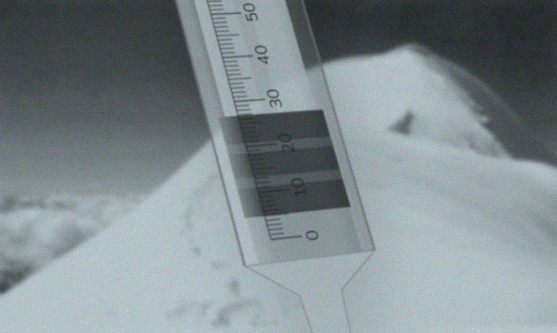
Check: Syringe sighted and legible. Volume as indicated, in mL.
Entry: 5 mL
